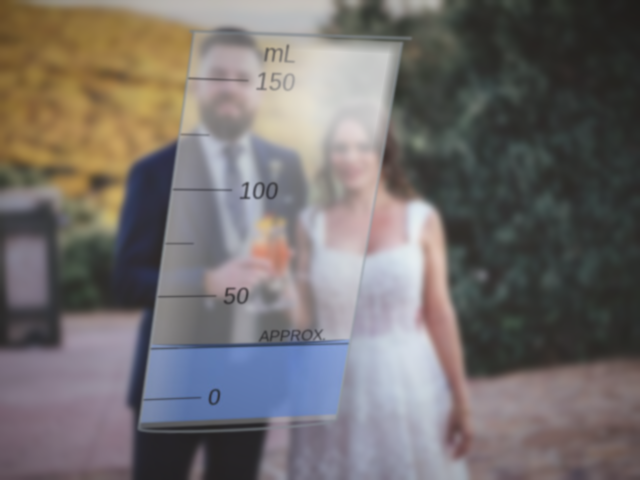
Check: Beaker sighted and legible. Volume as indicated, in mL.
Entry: 25 mL
